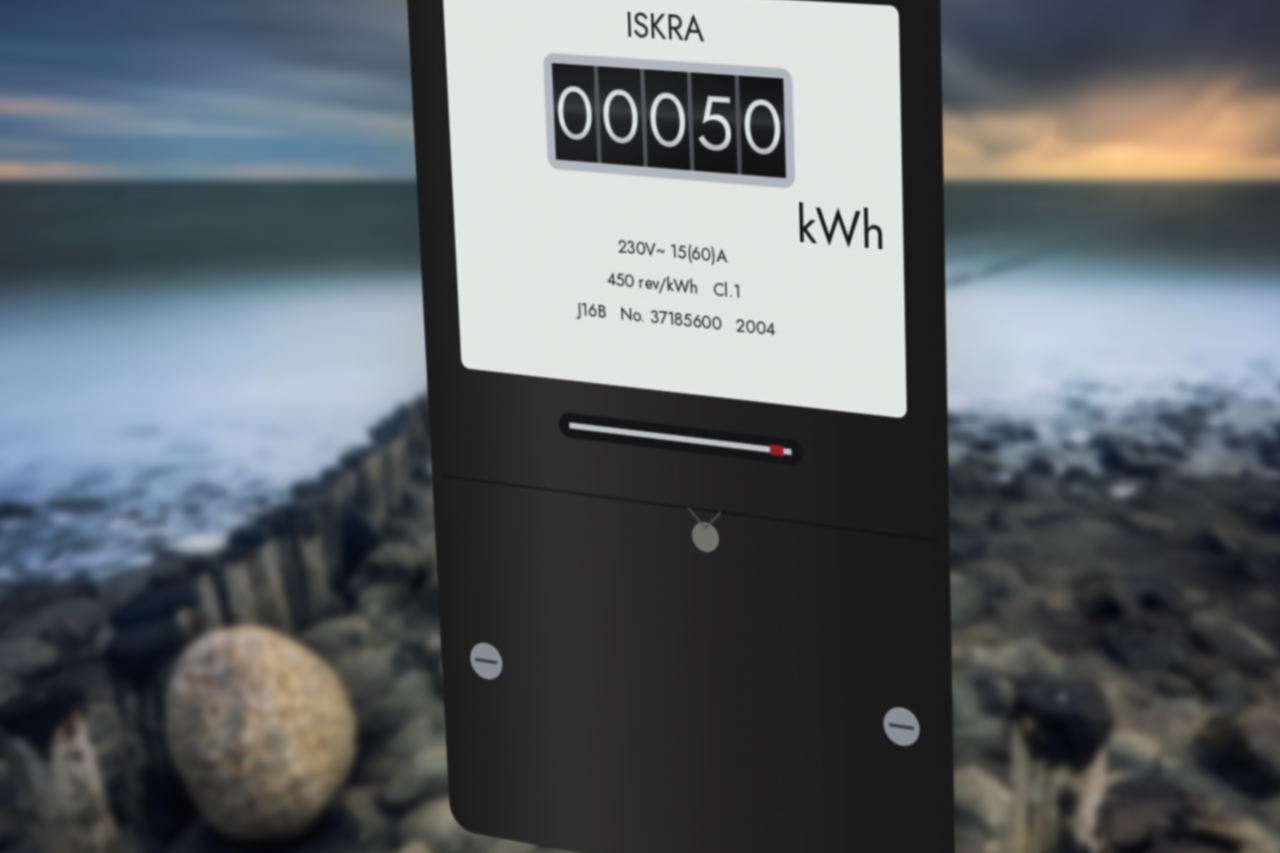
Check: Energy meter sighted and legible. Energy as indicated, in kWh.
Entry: 50 kWh
